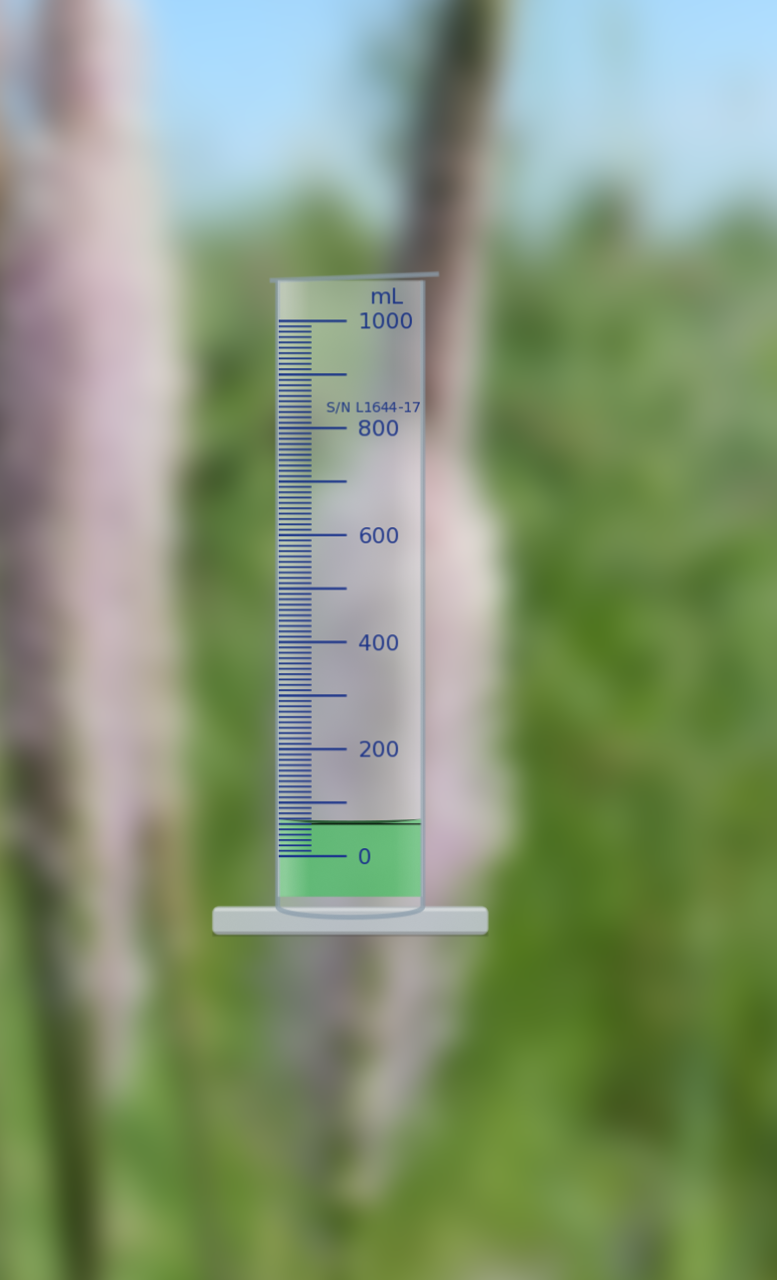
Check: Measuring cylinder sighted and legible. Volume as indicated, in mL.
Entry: 60 mL
